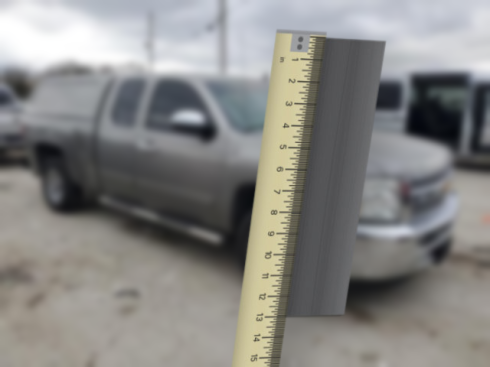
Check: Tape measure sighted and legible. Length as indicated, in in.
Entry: 13 in
